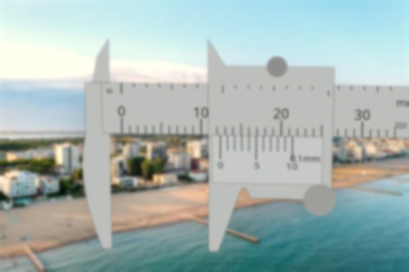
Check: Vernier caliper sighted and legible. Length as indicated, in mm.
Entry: 12.4 mm
